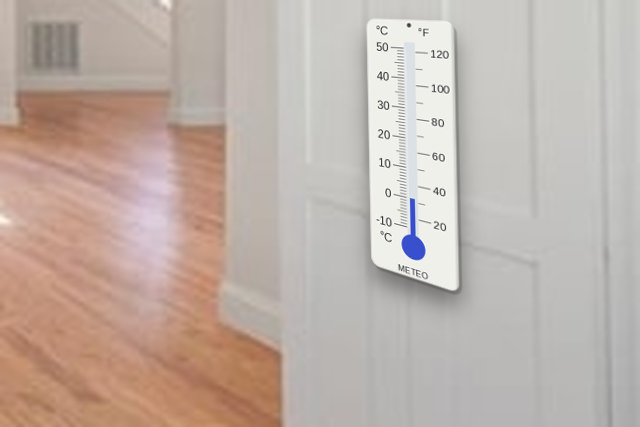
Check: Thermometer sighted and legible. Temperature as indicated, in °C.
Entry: 0 °C
